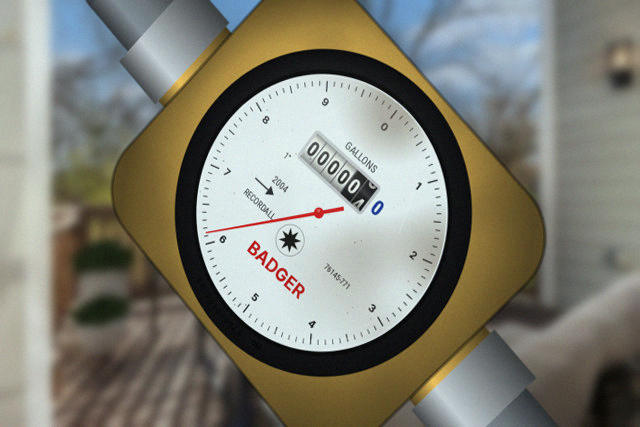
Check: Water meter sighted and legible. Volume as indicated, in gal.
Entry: 36.1 gal
